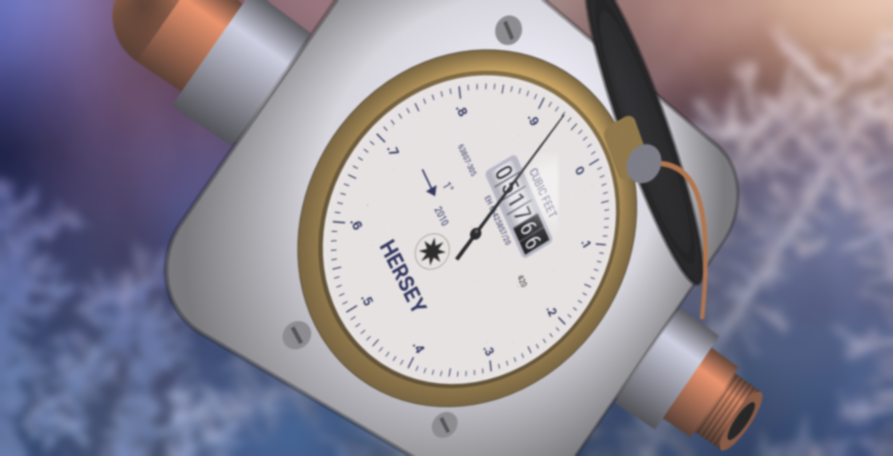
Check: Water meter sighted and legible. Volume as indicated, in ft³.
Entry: 51765.93 ft³
